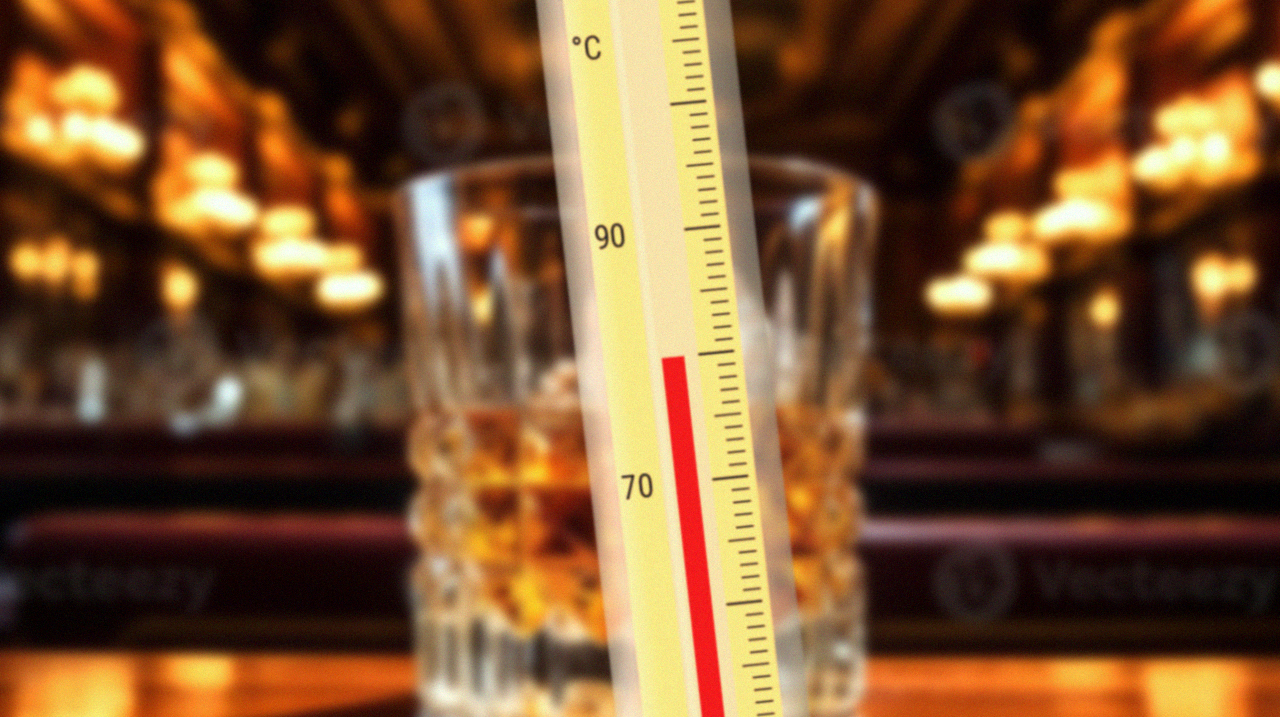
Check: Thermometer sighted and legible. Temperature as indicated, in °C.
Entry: 80 °C
